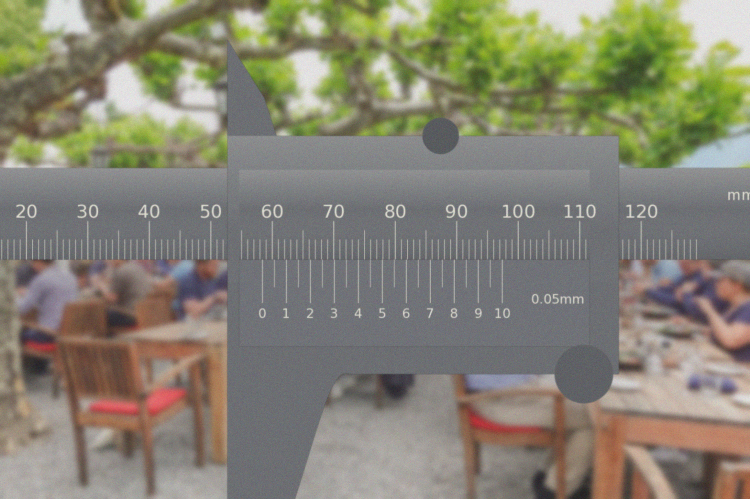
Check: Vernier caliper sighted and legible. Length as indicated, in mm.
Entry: 58.4 mm
